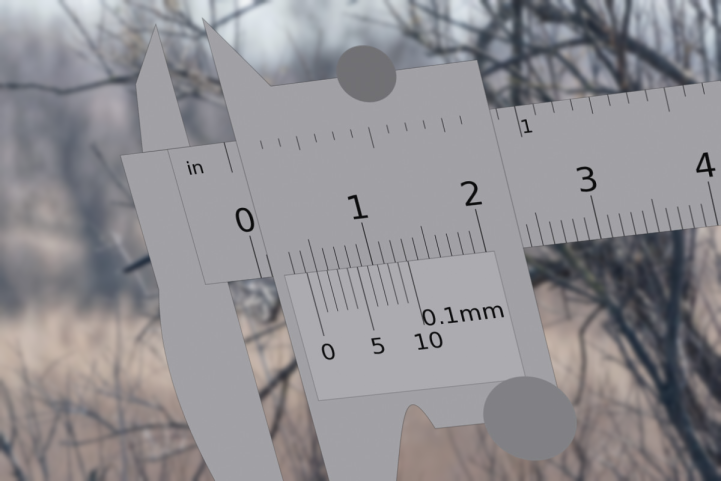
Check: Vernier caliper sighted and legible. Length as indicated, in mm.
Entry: 4.1 mm
